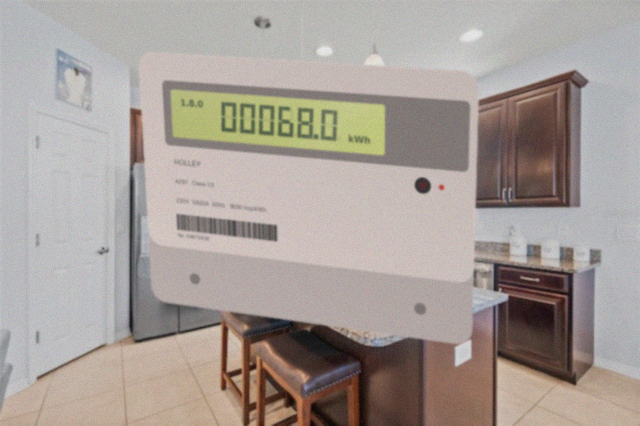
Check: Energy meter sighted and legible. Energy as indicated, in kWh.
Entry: 68.0 kWh
